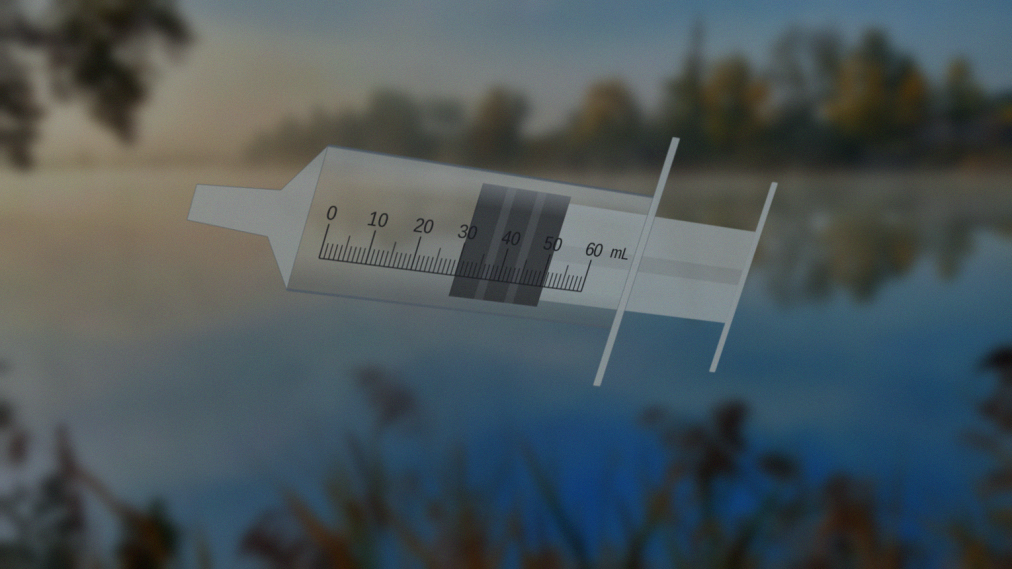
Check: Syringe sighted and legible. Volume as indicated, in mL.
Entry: 30 mL
